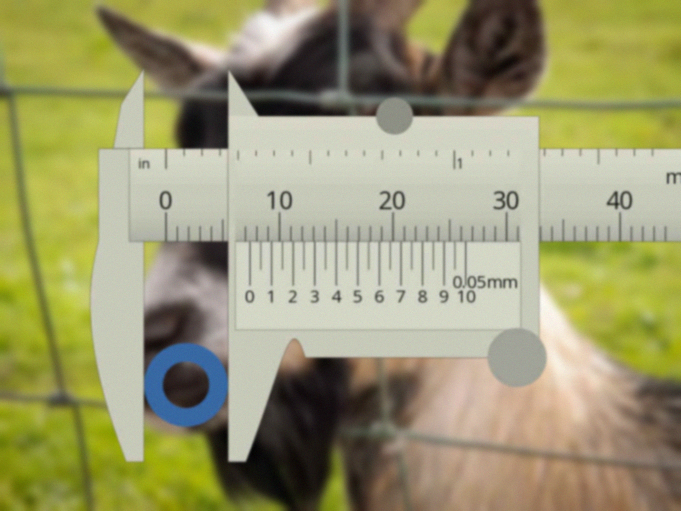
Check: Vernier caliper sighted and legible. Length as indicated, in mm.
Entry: 7.4 mm
